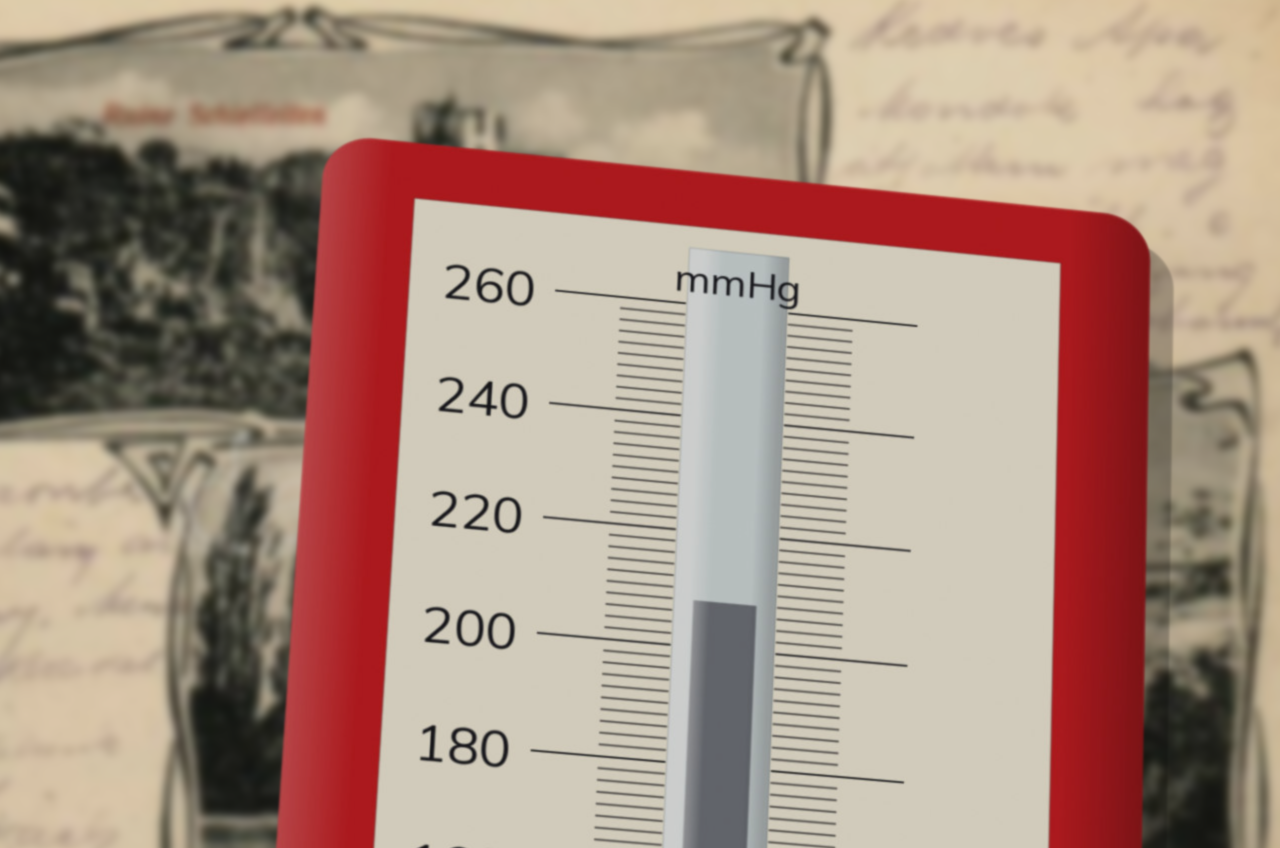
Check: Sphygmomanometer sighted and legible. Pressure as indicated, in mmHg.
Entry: 208 mmHg
